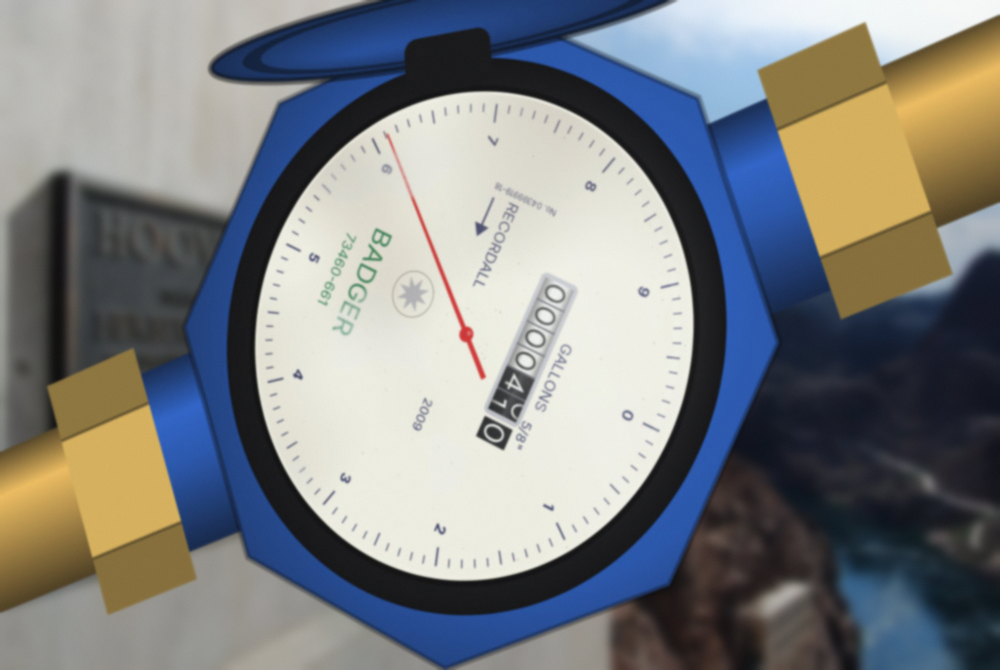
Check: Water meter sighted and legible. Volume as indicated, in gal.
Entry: 406.1 gal
